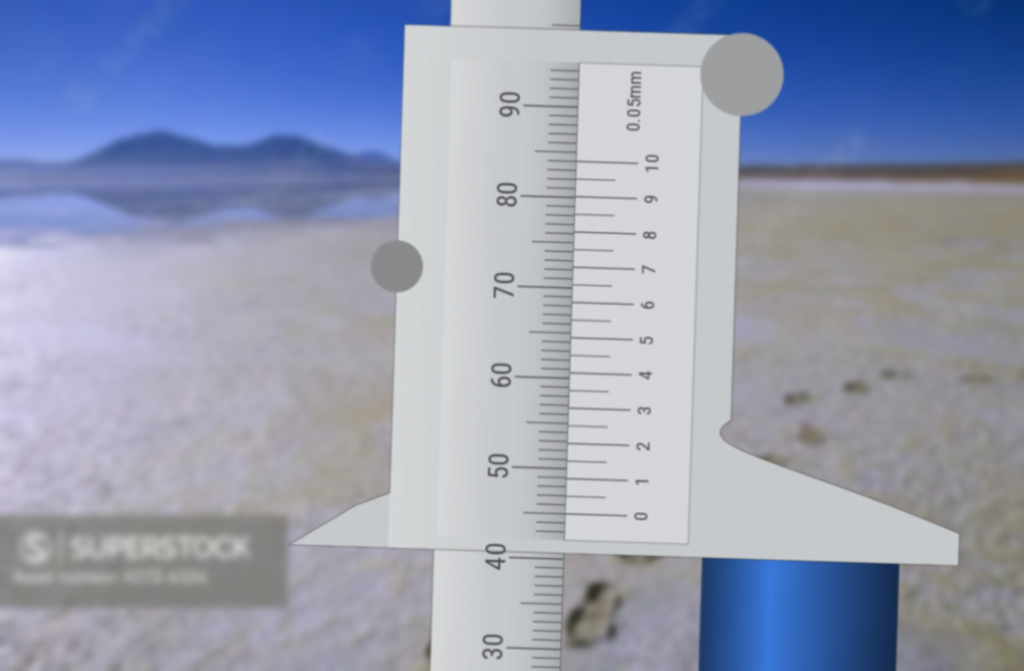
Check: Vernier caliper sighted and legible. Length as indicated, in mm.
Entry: 45.0 mm
